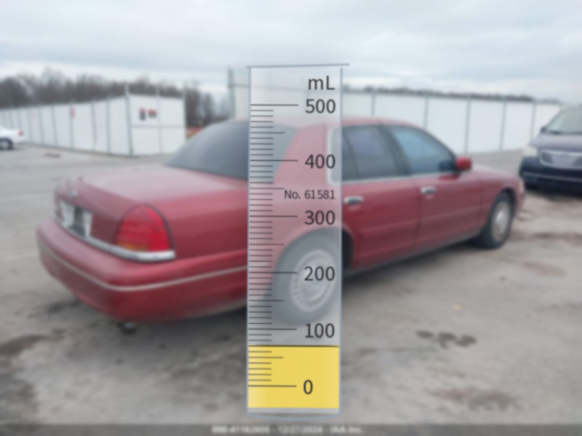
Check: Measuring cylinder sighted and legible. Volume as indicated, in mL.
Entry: 70 mL
